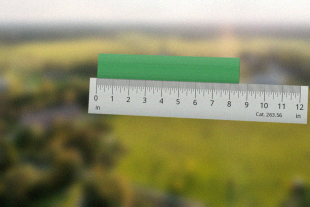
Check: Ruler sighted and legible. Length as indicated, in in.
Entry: 8.5 in
